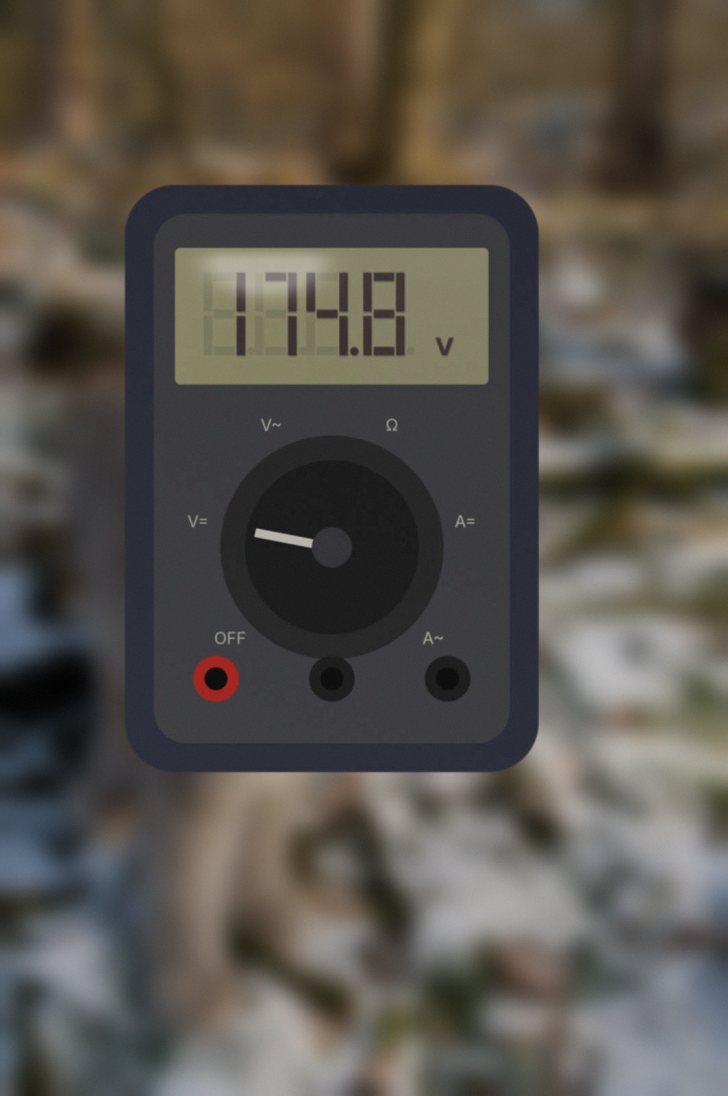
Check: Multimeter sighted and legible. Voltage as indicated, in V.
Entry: 174.8 V
